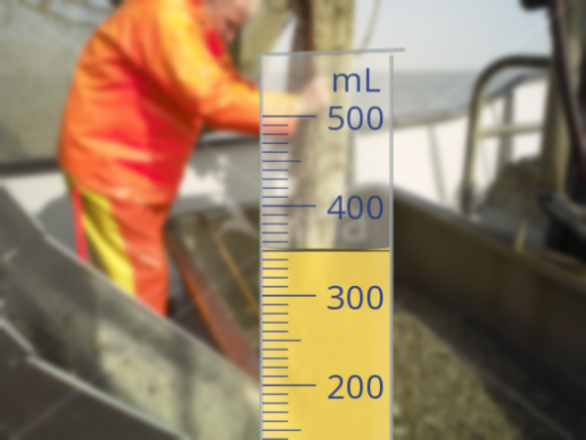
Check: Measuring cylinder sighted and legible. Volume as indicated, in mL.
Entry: 350 mL
